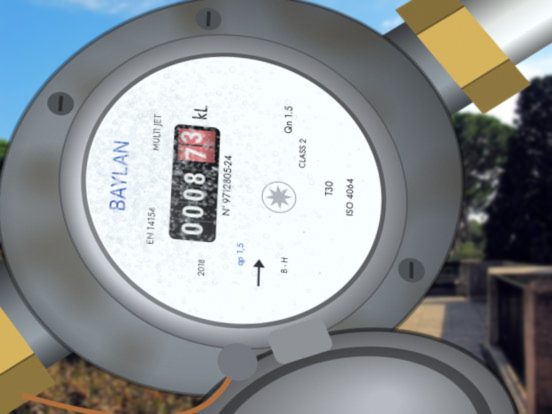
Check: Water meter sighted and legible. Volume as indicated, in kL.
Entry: 8.73 kL
